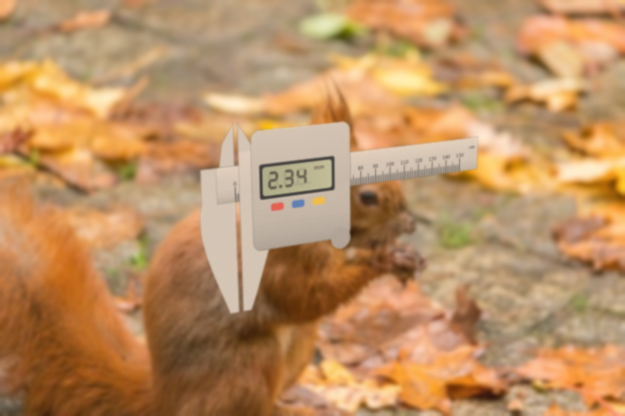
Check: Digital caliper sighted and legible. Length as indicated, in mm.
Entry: 2.34 mm
